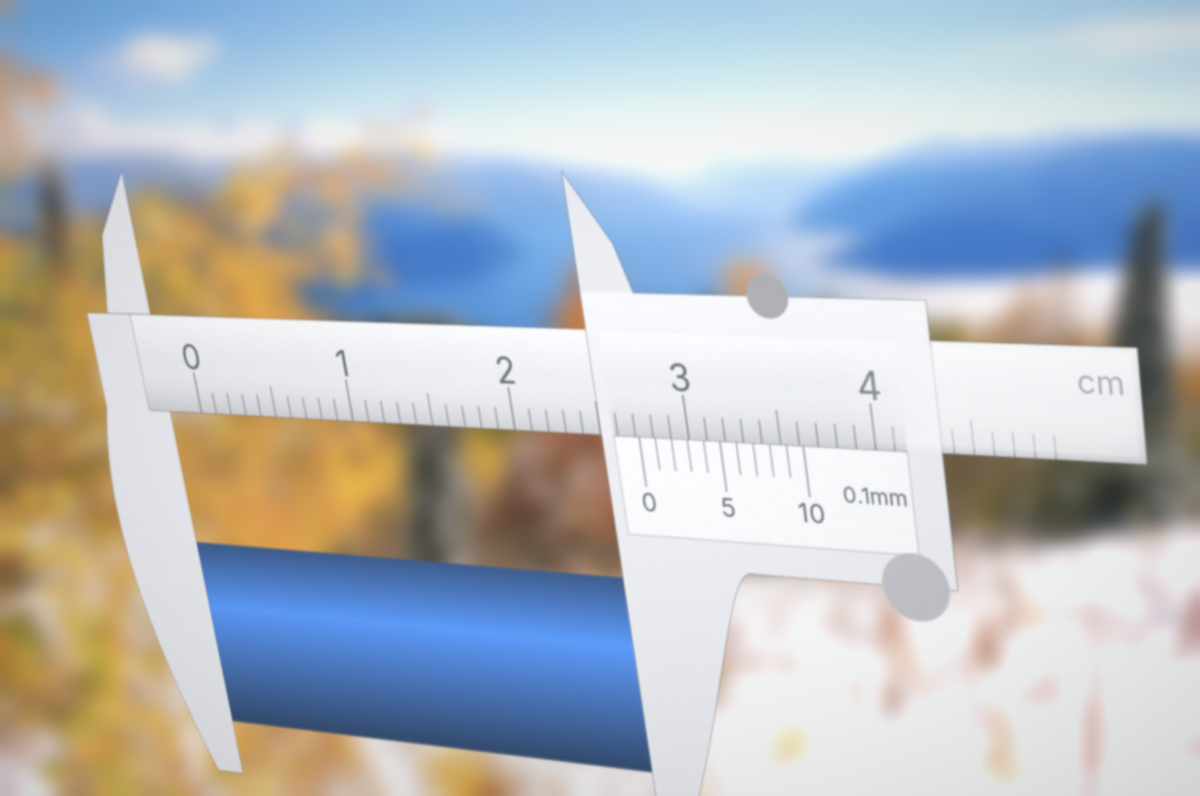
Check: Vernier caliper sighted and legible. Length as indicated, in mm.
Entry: 27.2 mm
